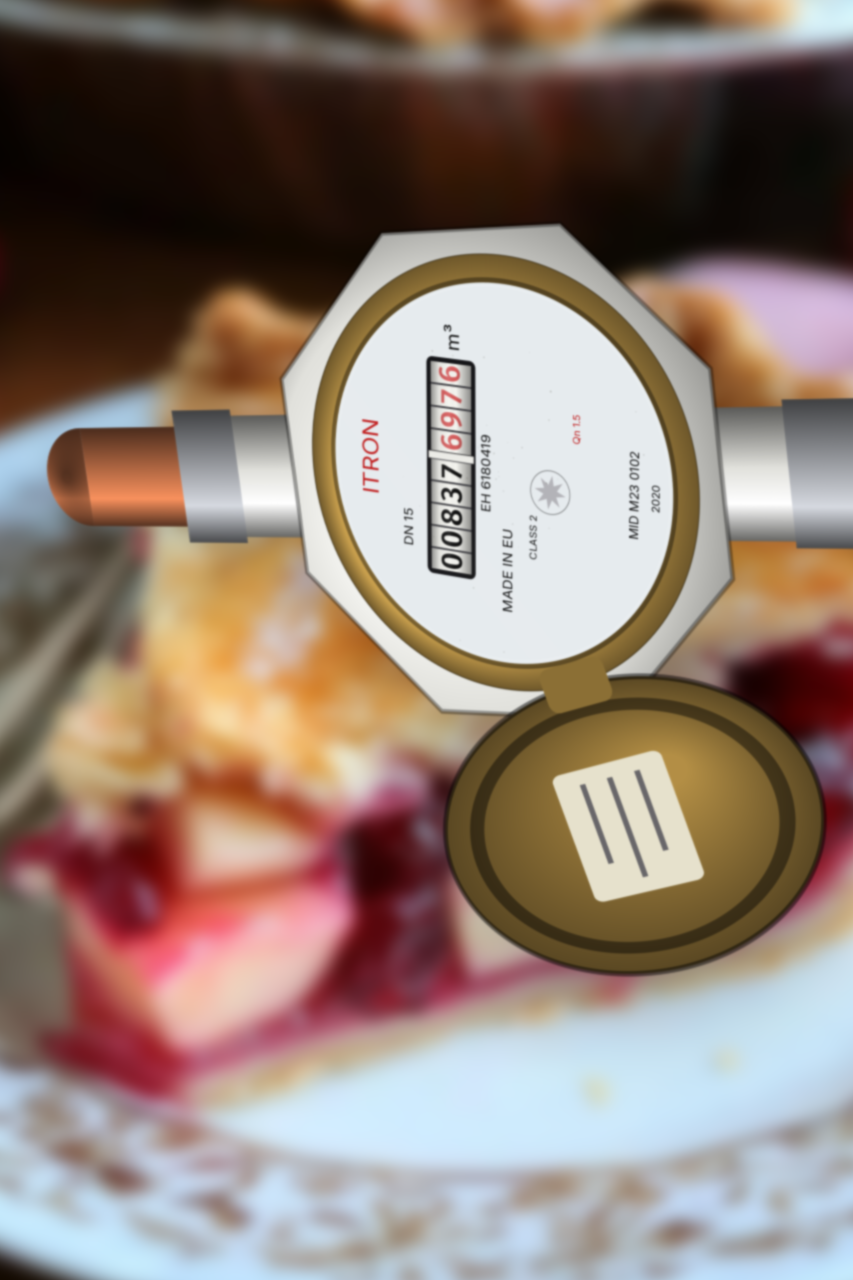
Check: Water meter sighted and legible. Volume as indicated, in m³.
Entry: 837.6976 m³
